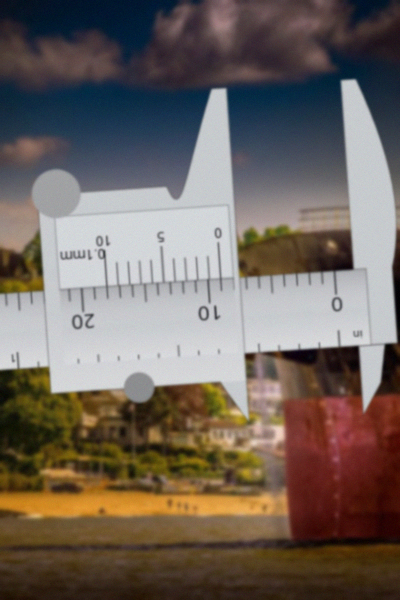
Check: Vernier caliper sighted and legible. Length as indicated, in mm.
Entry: 9.0 mm
